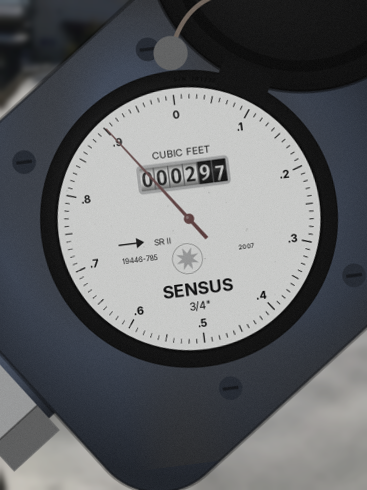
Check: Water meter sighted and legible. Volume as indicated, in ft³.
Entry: 296.90 ft³
